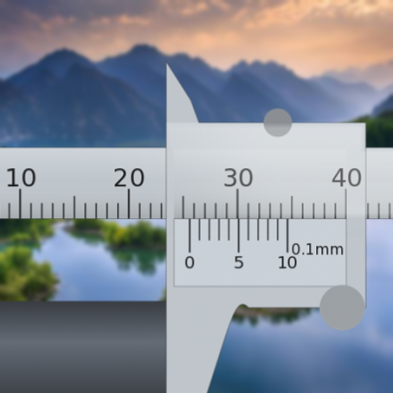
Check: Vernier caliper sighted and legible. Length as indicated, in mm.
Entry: 25.6 mm
